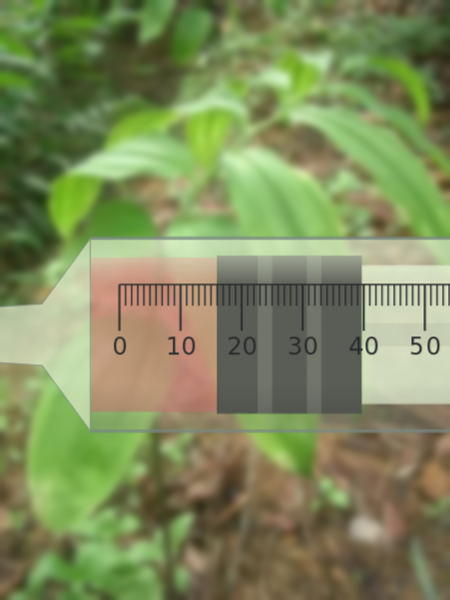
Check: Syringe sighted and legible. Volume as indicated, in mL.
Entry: 16 mL
